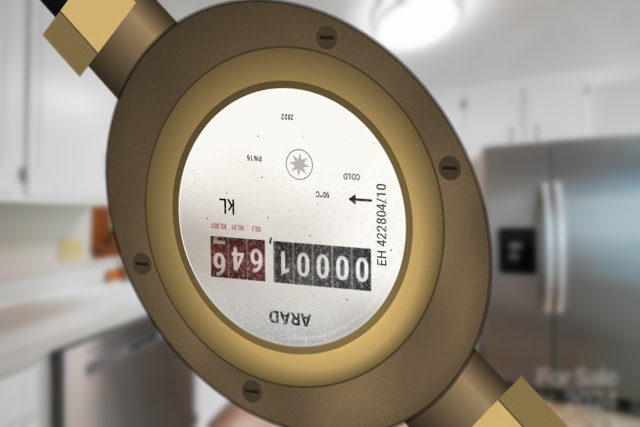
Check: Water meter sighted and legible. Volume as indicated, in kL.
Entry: 1.646 kL
